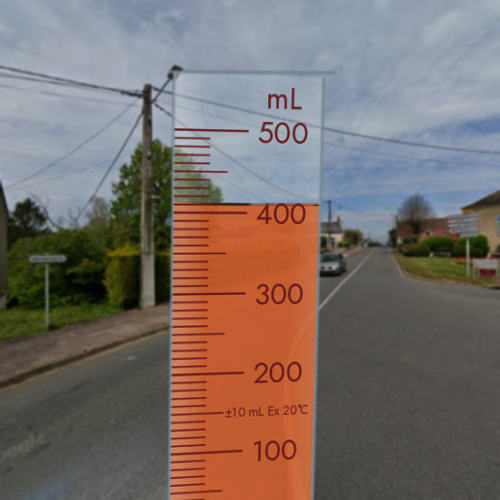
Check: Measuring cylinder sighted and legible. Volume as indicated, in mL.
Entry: 410 mL
